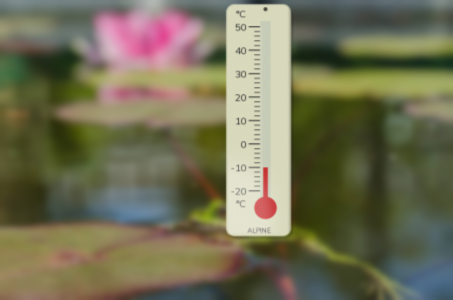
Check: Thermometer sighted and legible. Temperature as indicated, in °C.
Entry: -10 °C
